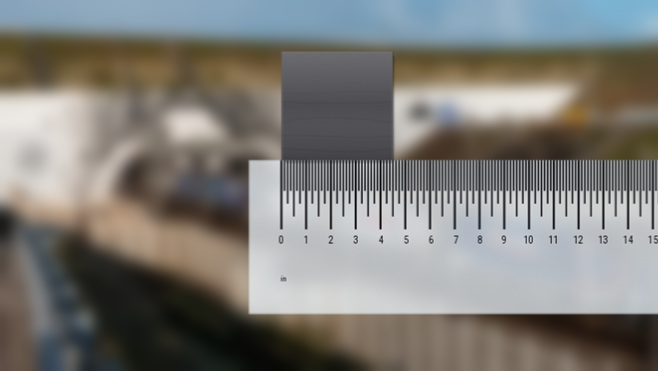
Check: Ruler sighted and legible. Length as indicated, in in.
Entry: 4.5 in
